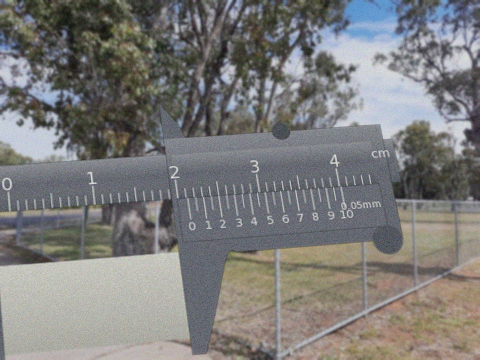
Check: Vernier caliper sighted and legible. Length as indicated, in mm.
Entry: 21.2 mm
